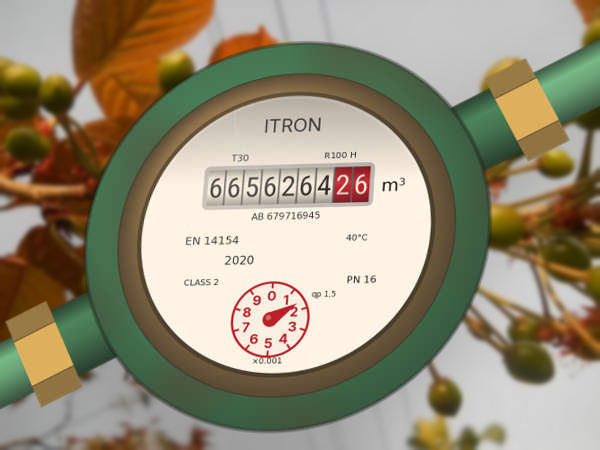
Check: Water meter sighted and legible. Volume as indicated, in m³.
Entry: 6656264.261 m³
